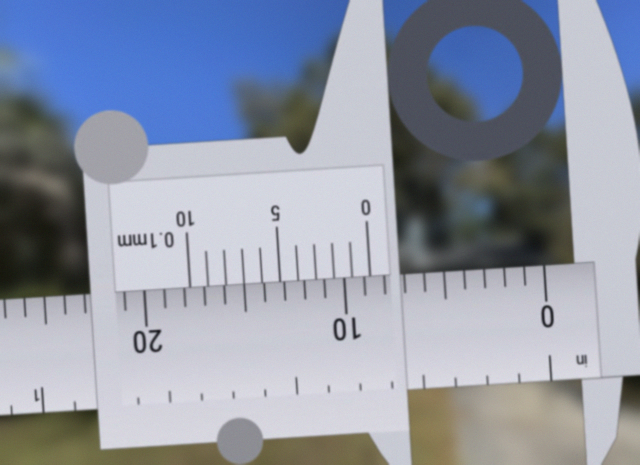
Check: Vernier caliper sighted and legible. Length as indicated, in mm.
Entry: 8.7 mm
